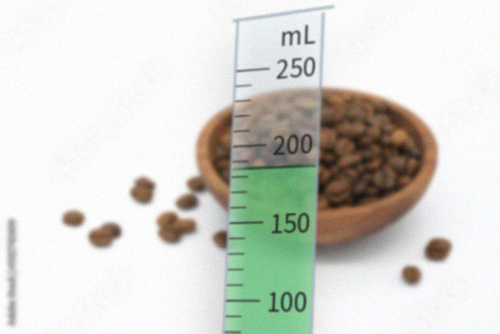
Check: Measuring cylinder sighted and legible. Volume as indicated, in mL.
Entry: 185 mL
